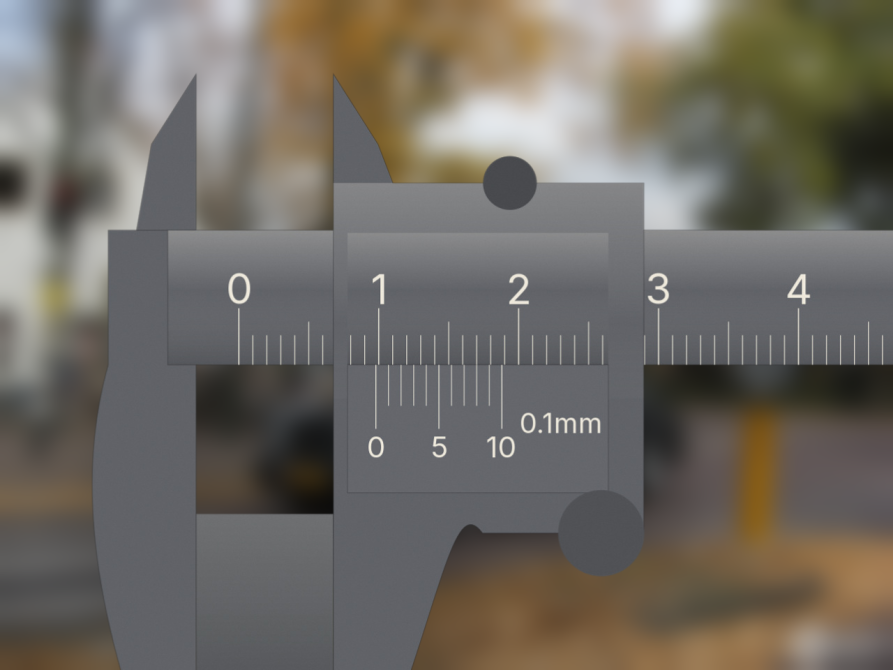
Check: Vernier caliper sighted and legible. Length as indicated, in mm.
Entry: 9.8 mm
